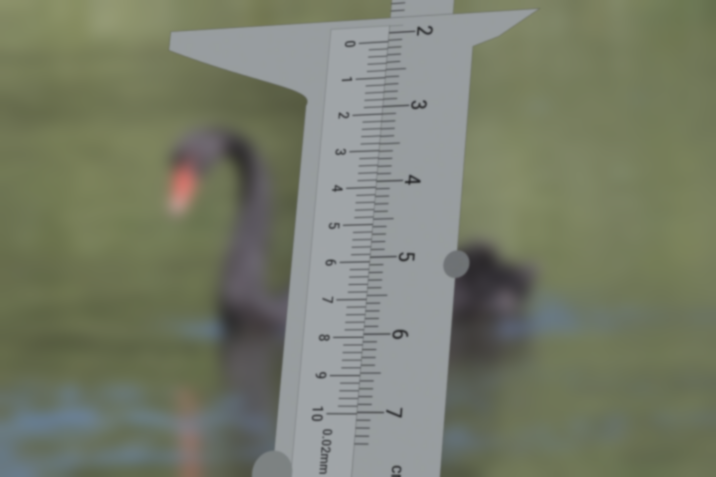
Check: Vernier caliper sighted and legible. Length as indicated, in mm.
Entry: 21.2 mm
